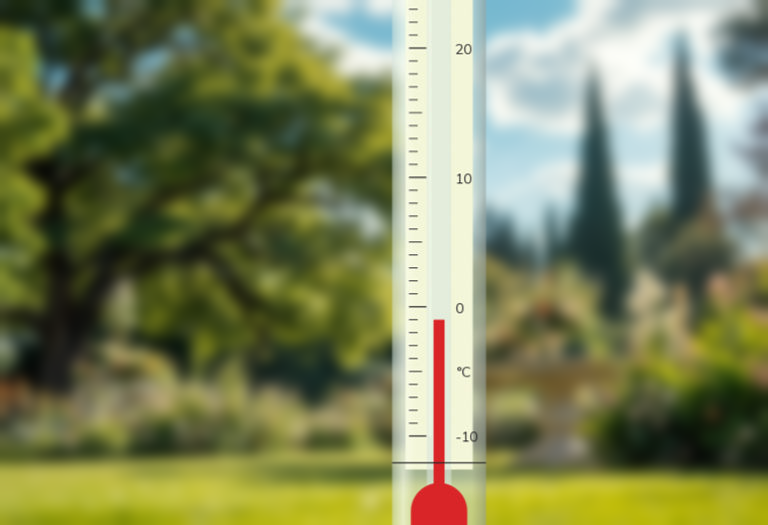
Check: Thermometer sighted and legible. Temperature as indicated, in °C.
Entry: -1 °C
